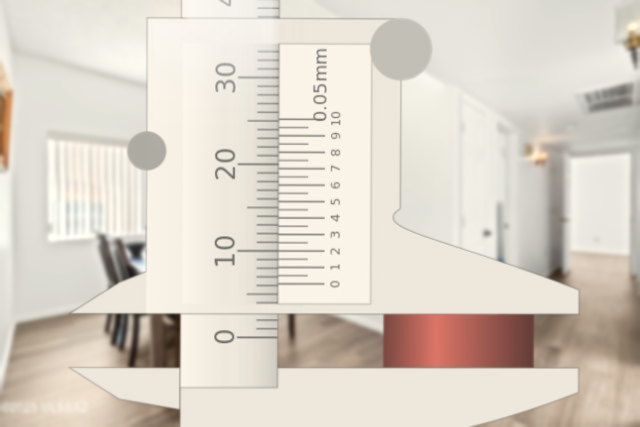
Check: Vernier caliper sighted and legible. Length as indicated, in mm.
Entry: 6.2 mm
